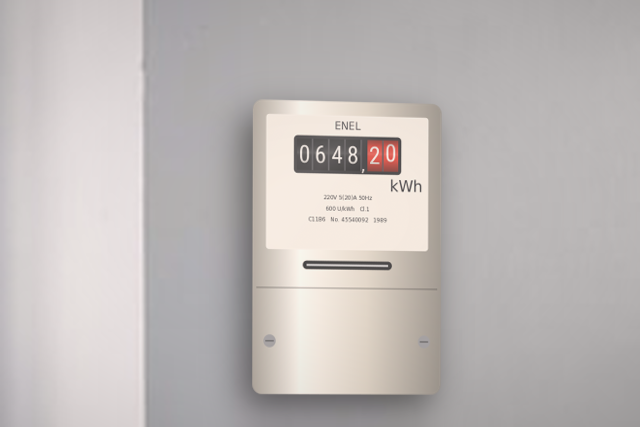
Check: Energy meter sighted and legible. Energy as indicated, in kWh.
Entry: 648.20 kWh
